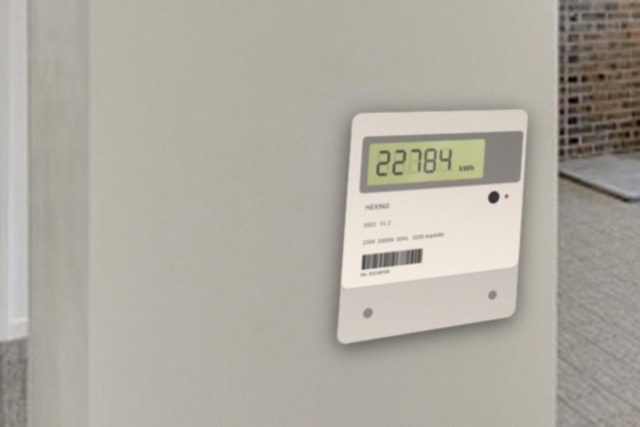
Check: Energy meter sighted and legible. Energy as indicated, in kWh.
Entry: 22784 kWh
